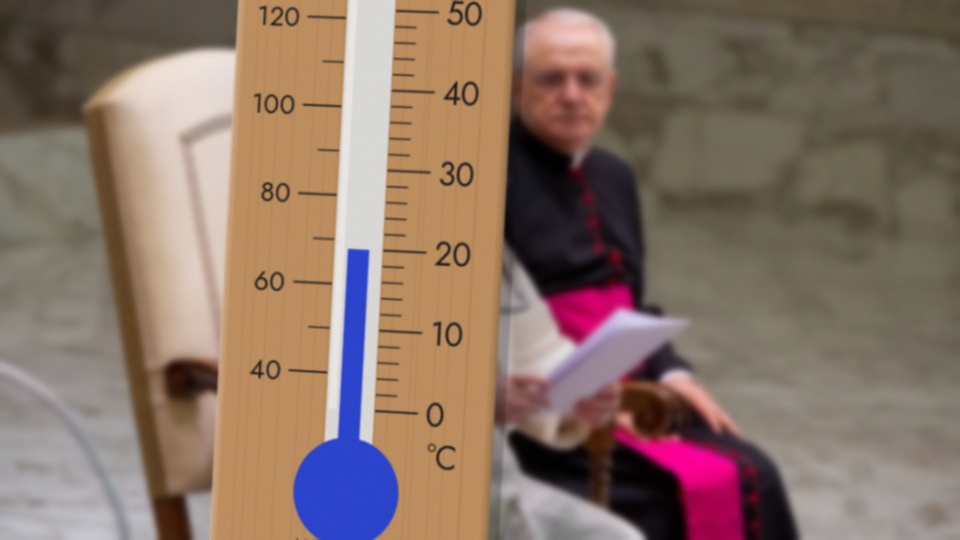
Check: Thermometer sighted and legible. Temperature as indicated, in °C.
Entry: 20 °C
